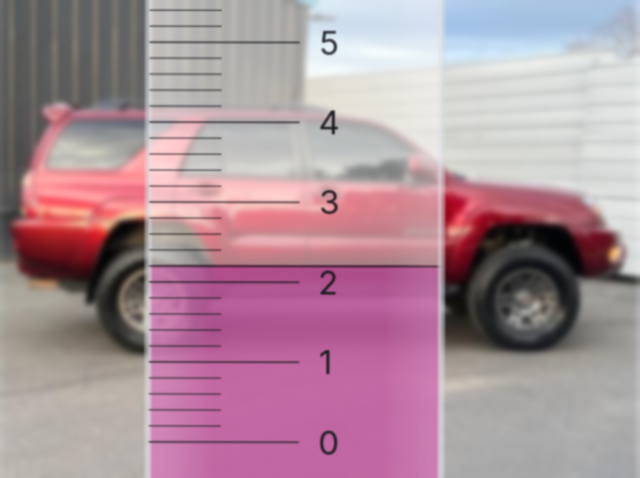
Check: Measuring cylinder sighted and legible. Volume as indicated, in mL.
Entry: 2.2 mL
